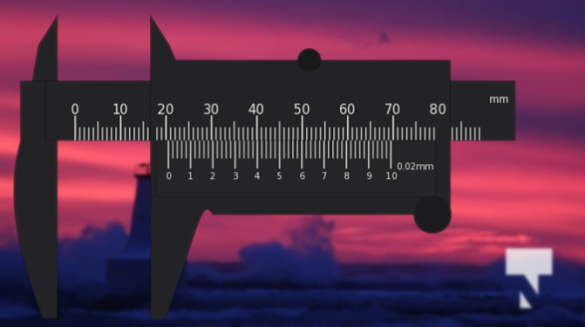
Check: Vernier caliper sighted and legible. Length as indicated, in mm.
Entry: 20.5 mm
